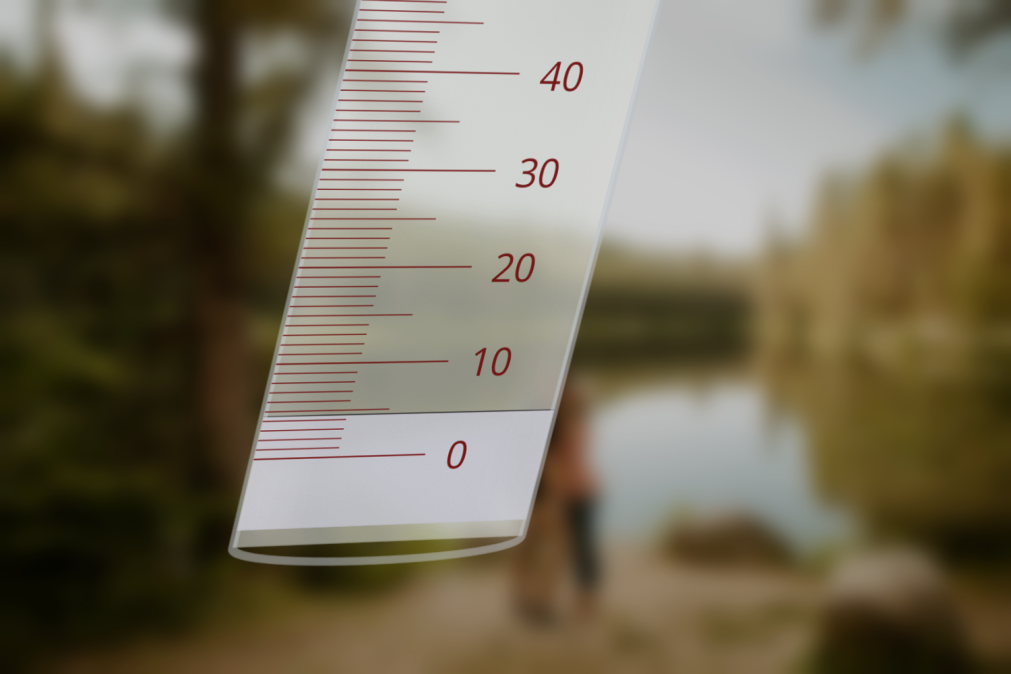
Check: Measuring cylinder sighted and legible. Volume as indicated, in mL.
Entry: 4.5 mL
